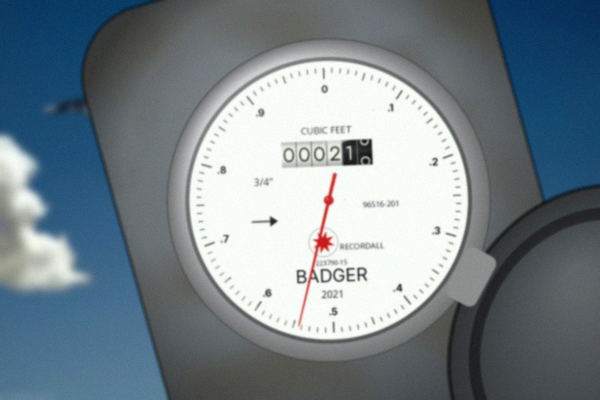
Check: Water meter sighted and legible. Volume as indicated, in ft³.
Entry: 218.54 ft³
